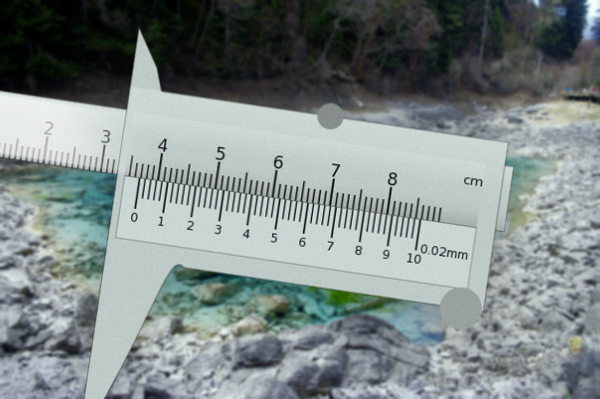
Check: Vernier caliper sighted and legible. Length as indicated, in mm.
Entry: 36.8 mm
